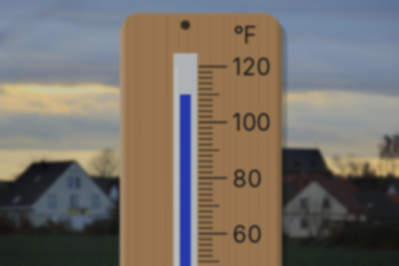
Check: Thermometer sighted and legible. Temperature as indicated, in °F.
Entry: 110 °F
